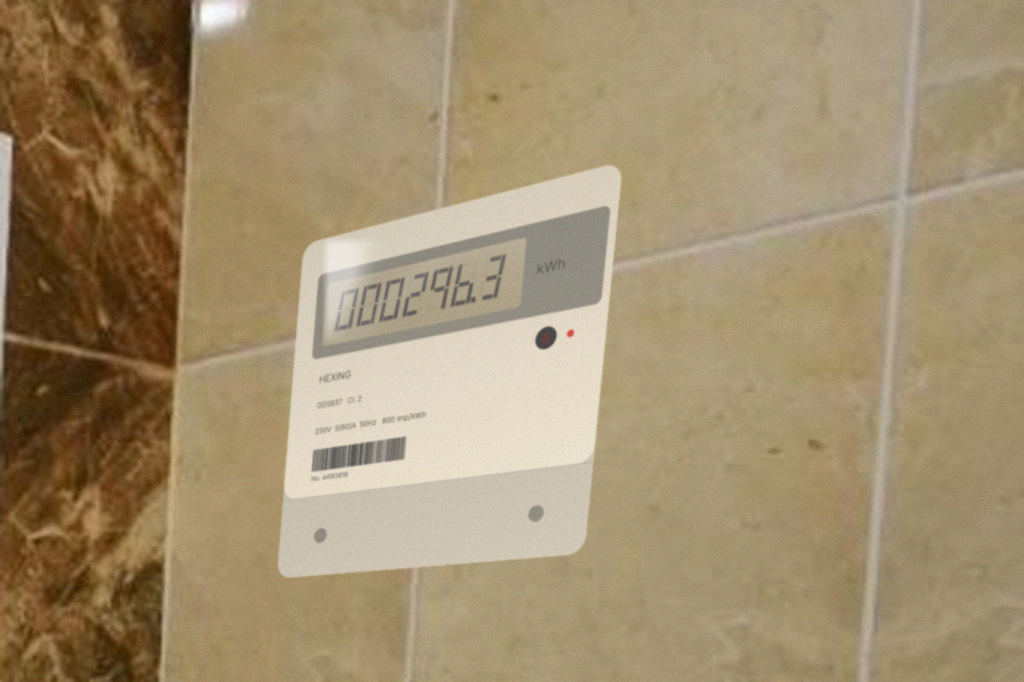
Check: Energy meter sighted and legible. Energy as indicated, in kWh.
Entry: 296.3 kWh
